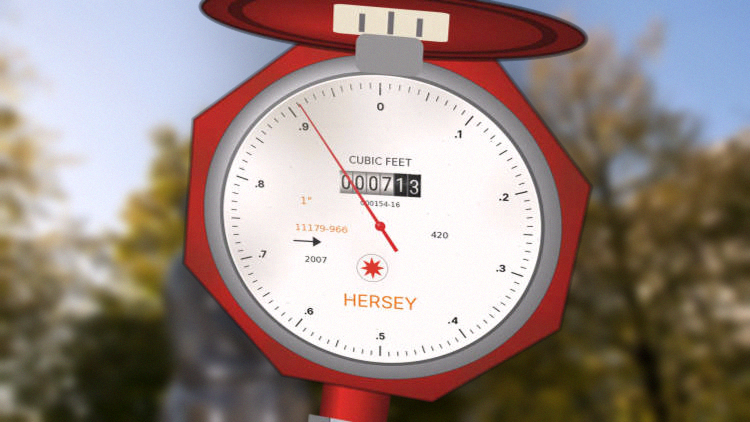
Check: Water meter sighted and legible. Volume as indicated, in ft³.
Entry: 712.91 ft³
